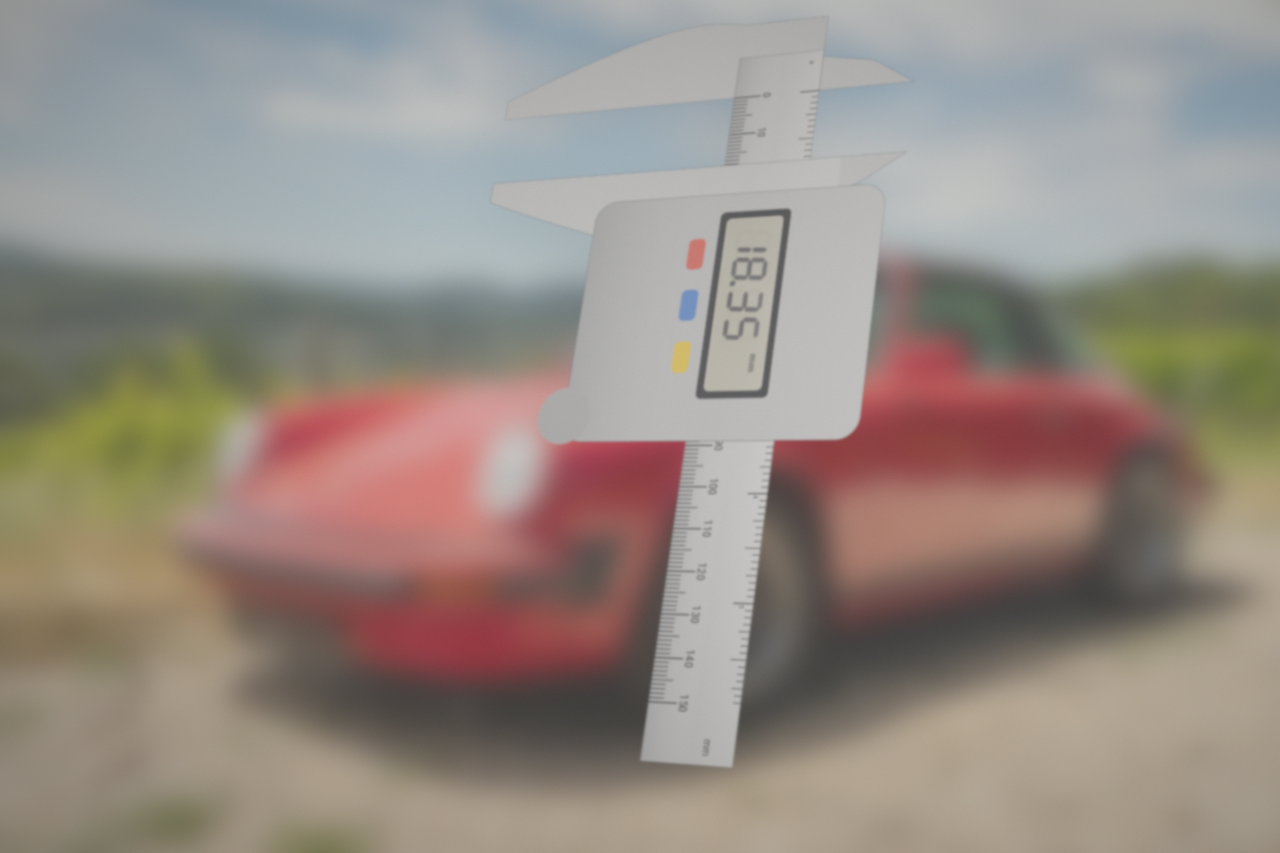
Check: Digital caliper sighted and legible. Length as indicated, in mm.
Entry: 18.35 mm
